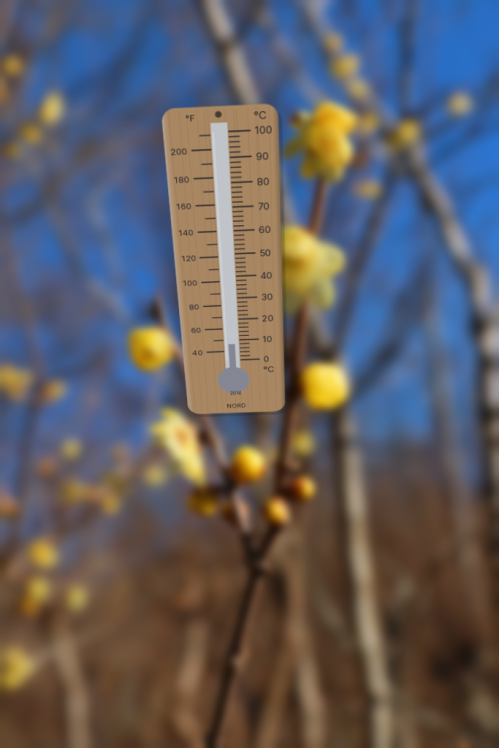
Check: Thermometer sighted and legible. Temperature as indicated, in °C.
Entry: 8 °C
